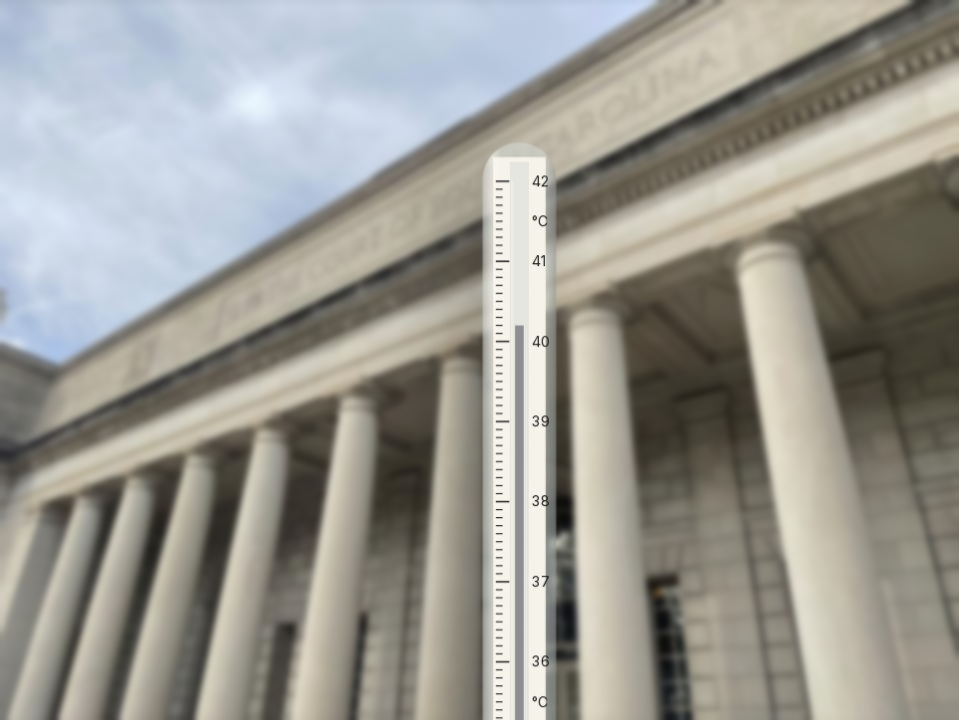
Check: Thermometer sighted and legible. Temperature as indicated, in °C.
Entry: 40.2 °C
